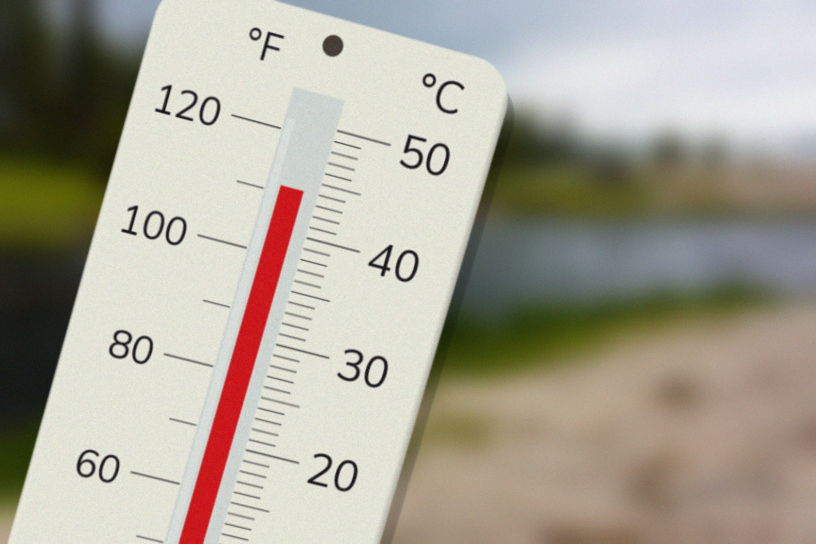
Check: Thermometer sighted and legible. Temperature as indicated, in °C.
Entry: 44 °C
